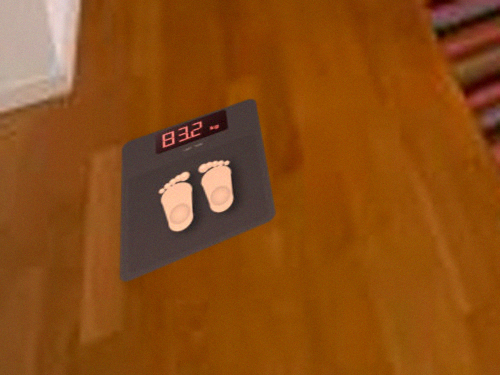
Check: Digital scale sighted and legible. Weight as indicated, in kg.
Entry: 83.2 kg
